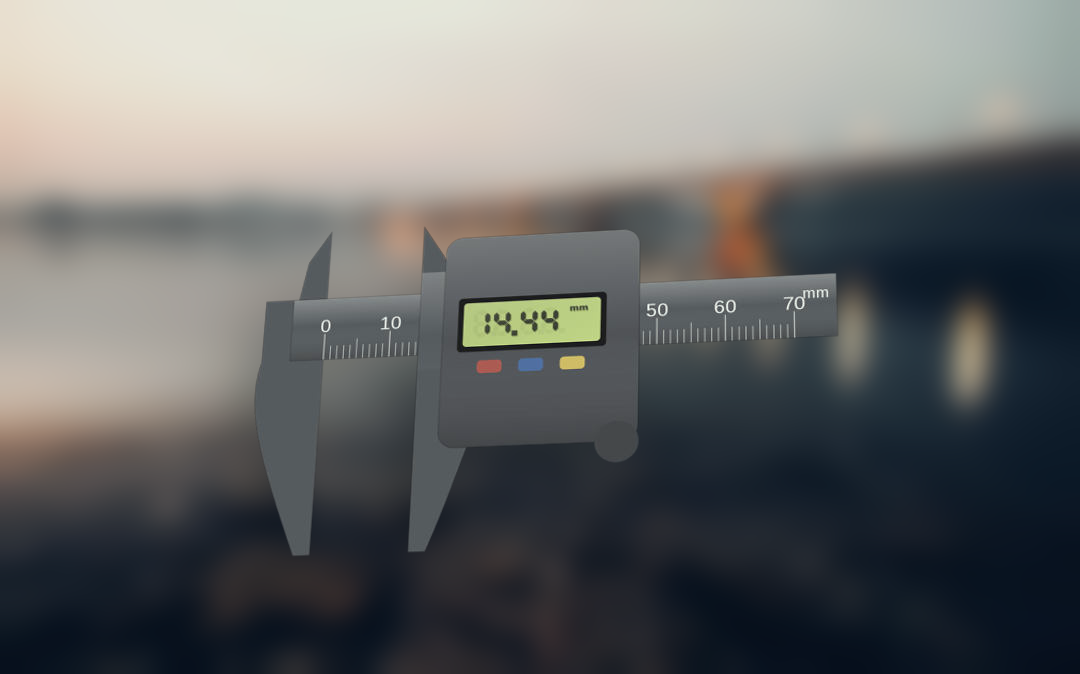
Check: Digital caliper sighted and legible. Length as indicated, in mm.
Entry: 14.44 mm
